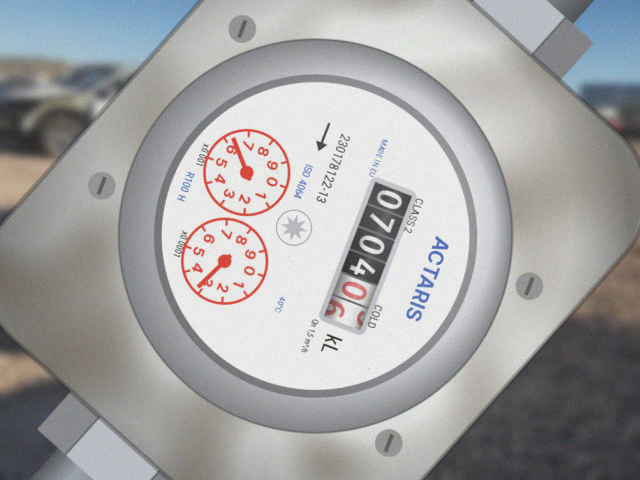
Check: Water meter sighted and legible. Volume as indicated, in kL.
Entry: 704.0563 kL
